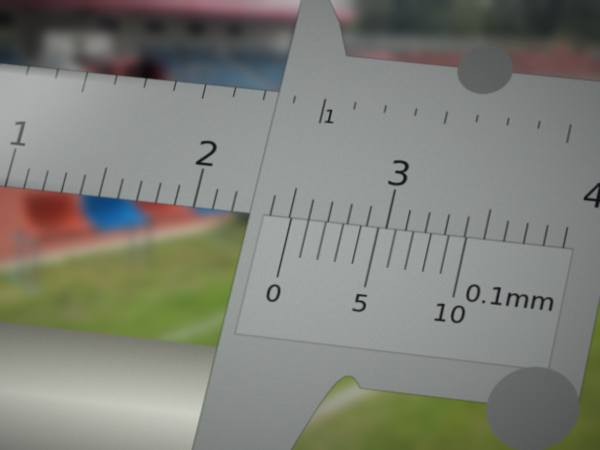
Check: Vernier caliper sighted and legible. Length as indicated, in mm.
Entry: 25.1 mm
